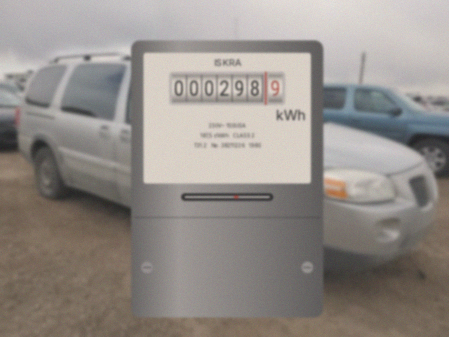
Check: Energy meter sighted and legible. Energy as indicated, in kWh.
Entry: 298.9 kWh
